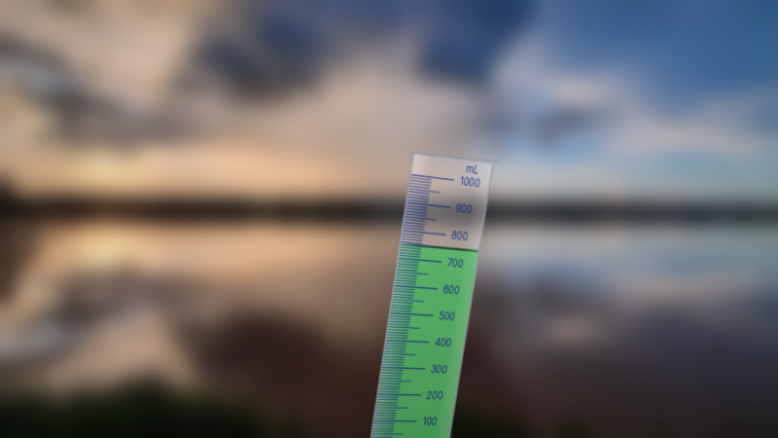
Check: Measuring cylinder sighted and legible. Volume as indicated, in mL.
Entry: 750 mL
